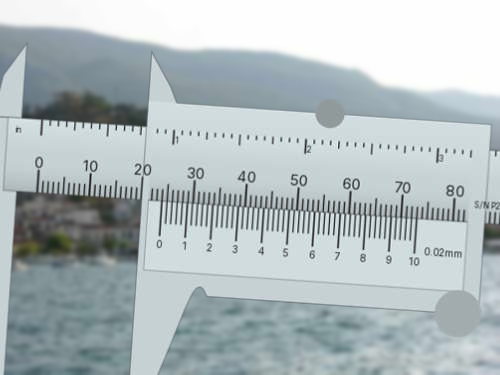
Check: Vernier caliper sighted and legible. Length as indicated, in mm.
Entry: 24.0 mm
